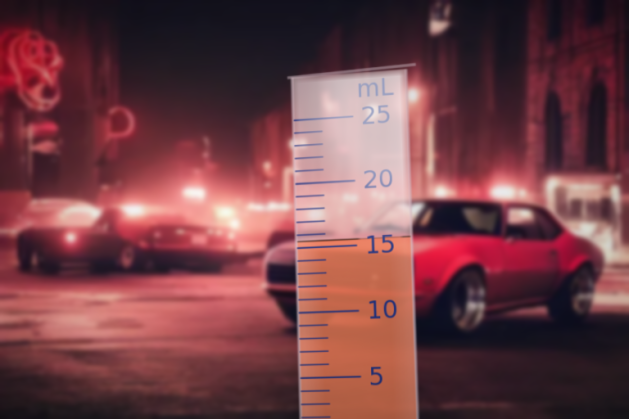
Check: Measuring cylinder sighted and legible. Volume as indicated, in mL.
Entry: 15.5 mL
